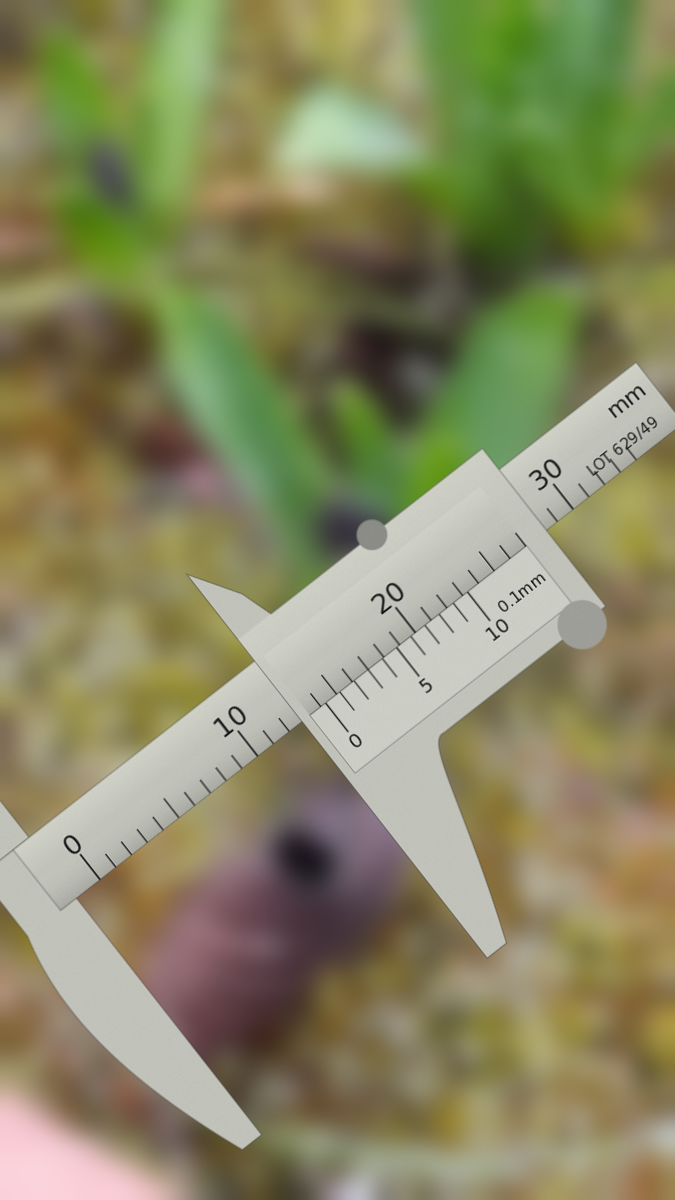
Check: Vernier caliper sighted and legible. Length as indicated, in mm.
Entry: 14.3 mm
